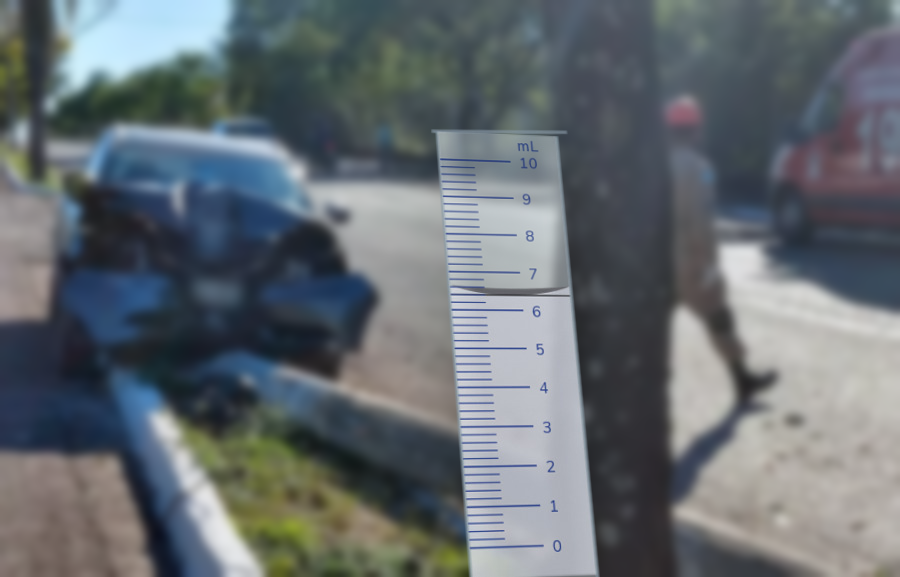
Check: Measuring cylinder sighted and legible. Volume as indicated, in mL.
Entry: 6.4 mL
